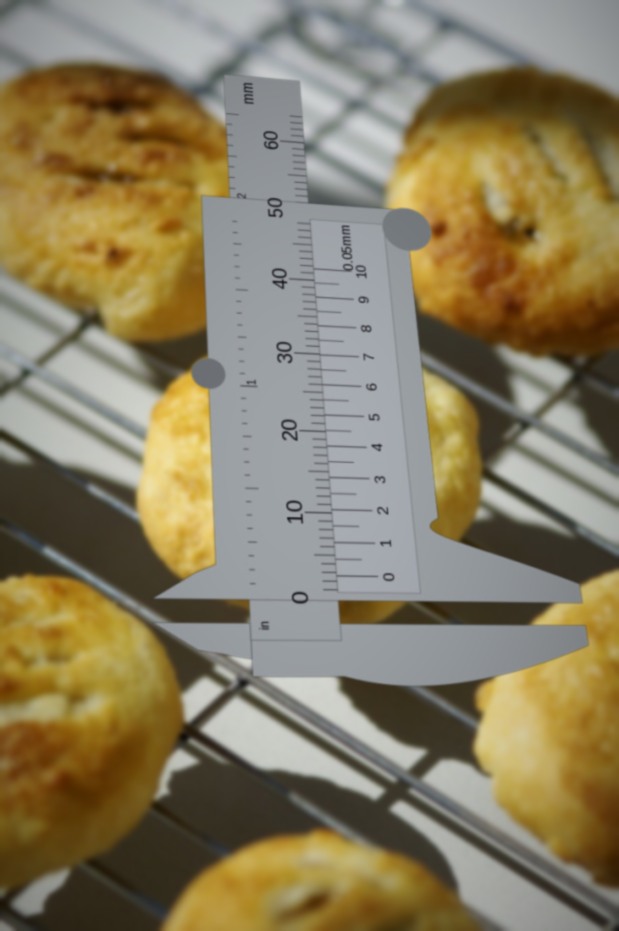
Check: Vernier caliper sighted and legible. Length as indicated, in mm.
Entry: 2.6 mm
